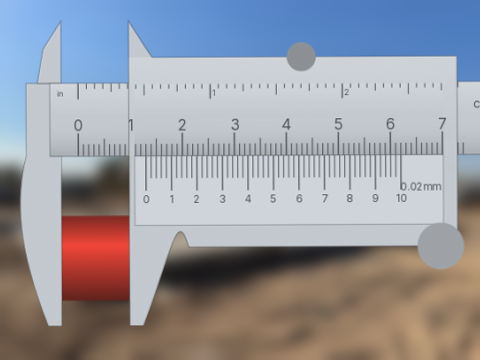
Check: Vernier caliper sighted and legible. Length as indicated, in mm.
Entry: 13.0 mm
